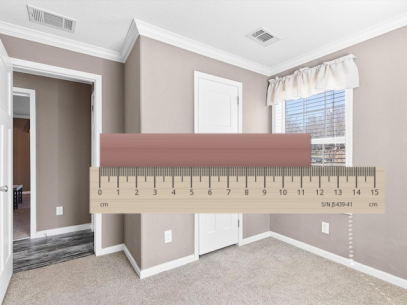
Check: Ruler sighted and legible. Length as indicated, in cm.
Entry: 11.5 cm
